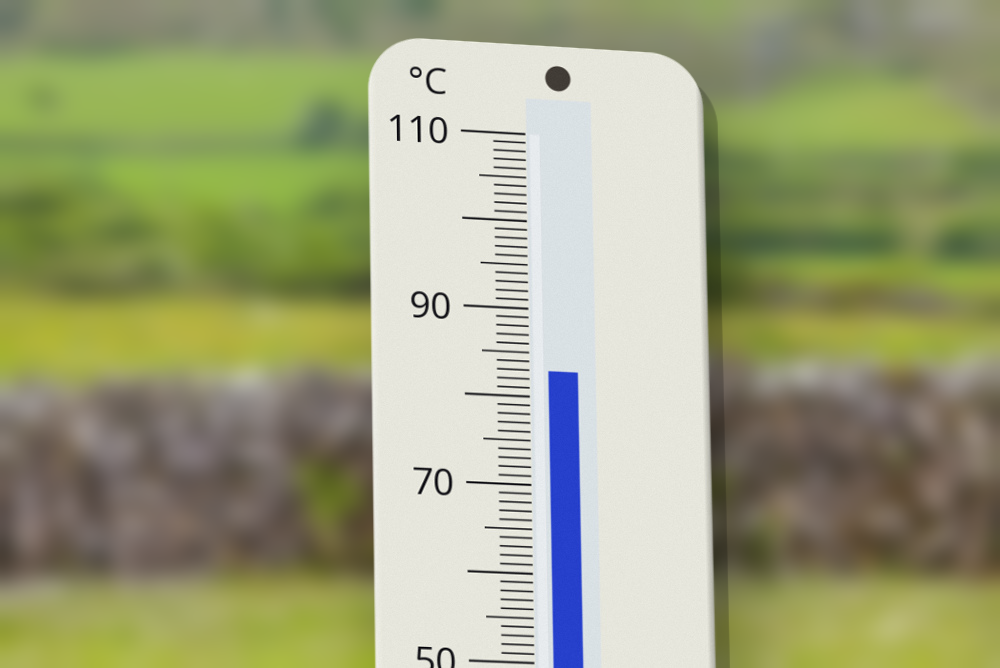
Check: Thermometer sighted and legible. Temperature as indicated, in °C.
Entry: 83 °C
